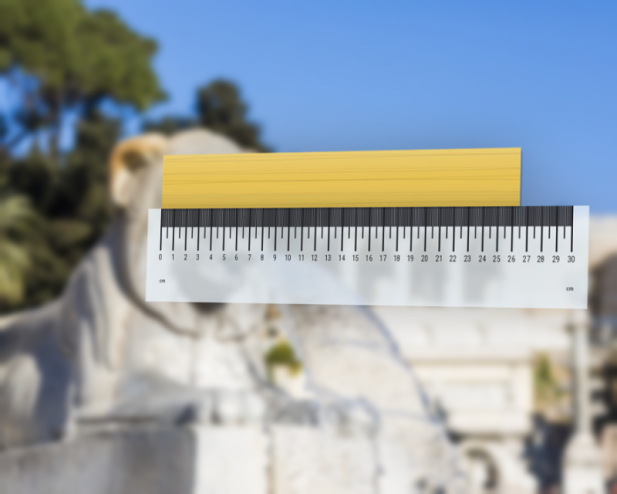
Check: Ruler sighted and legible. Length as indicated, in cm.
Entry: 26.5 cm
